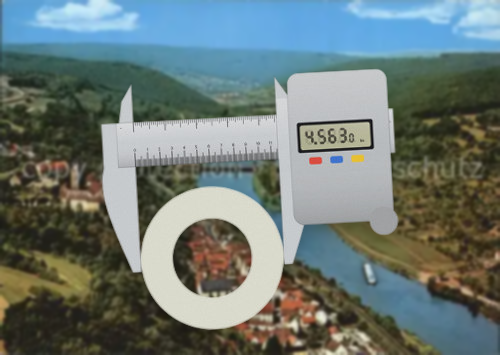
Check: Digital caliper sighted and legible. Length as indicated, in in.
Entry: 4.5630 in
